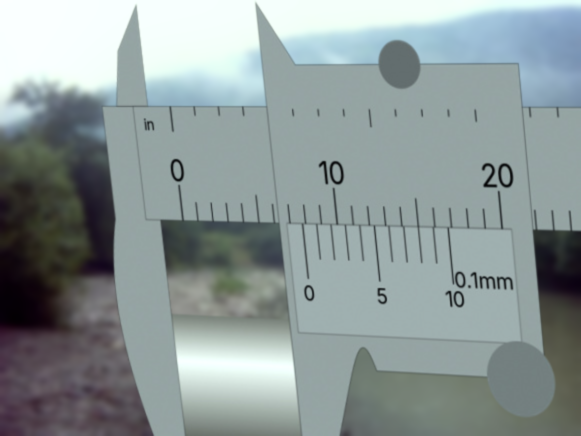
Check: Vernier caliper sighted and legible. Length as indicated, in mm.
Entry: 7.8 mm
